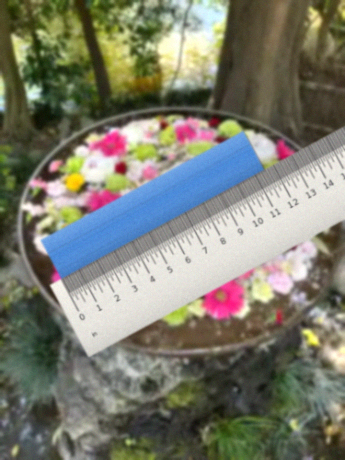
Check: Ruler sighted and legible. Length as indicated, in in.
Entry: 11.5 in
